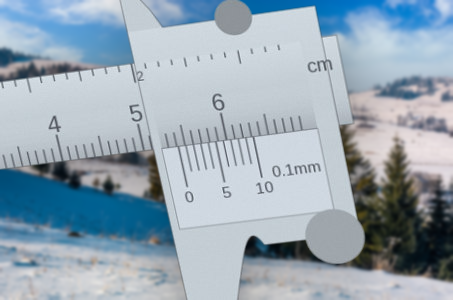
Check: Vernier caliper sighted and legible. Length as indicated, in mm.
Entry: 54.2 mm
